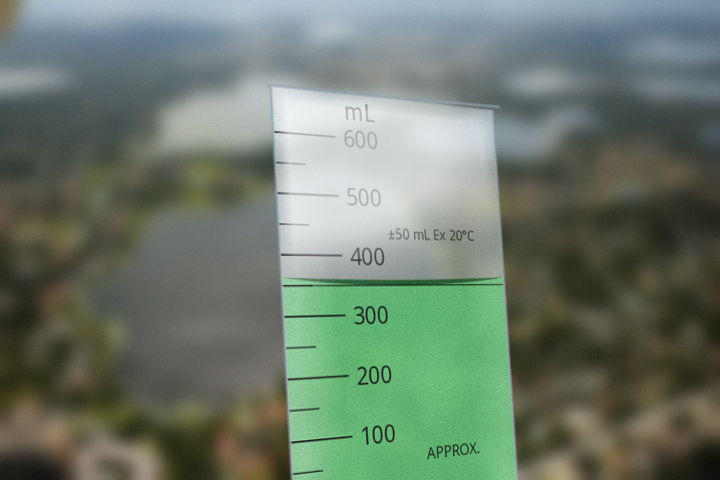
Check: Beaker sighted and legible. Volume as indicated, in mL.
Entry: 350 mL
